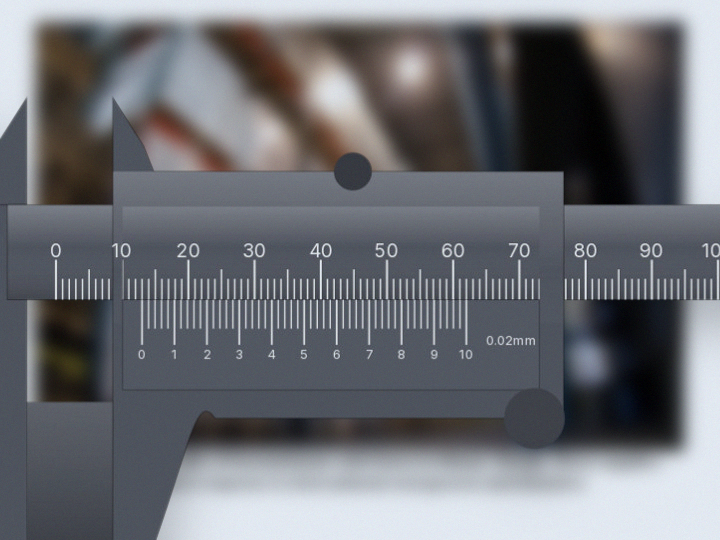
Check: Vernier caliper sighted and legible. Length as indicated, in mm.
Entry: 13.0 mm
